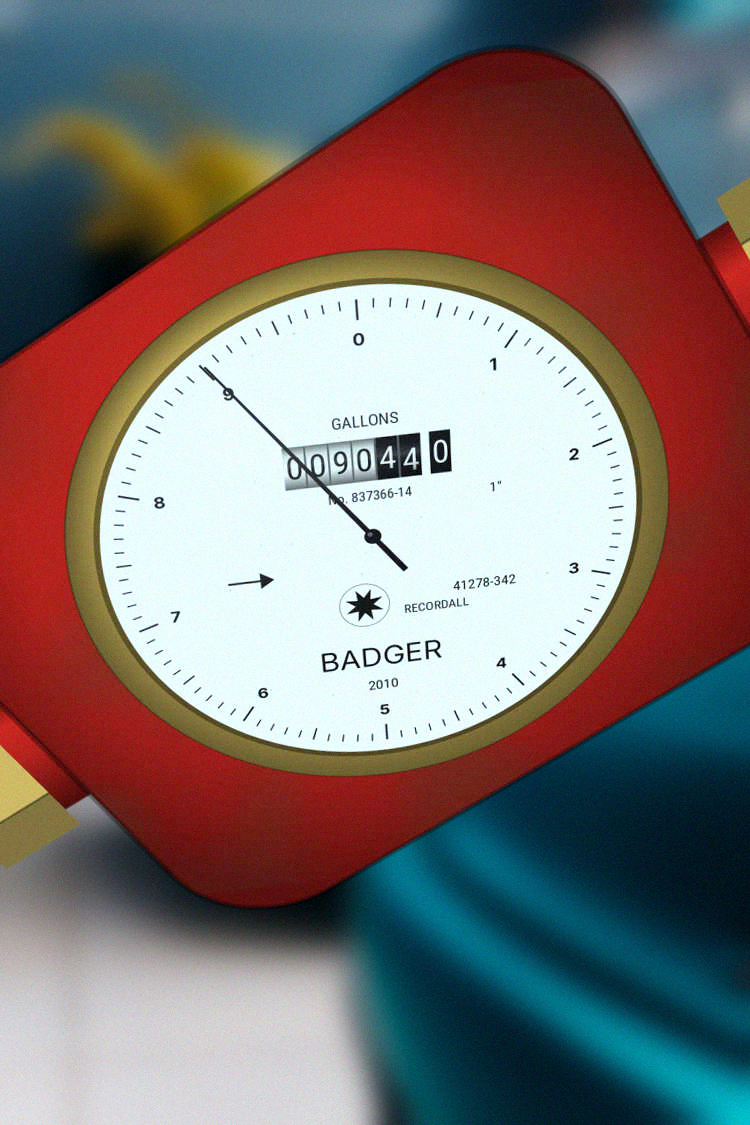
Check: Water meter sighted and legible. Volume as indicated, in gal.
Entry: 90439.0 gal
